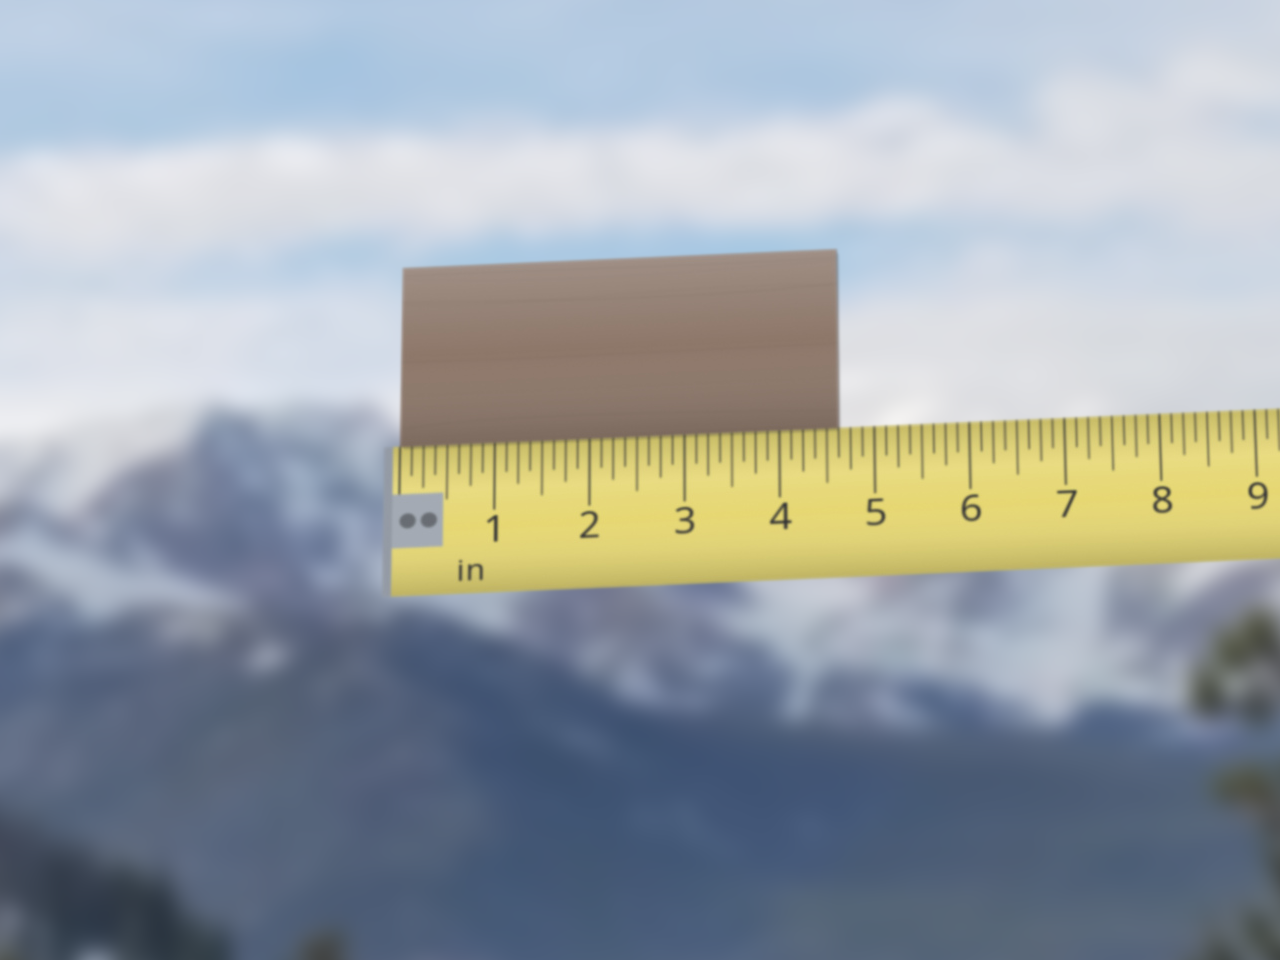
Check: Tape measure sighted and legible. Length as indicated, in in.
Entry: 4.625 in
